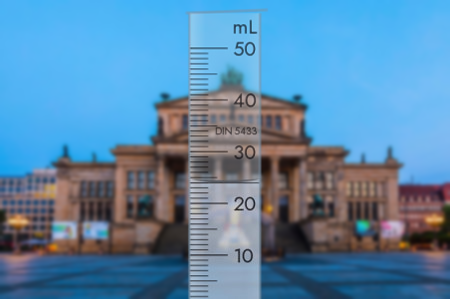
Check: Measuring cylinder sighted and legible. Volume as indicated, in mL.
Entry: 24 mL
